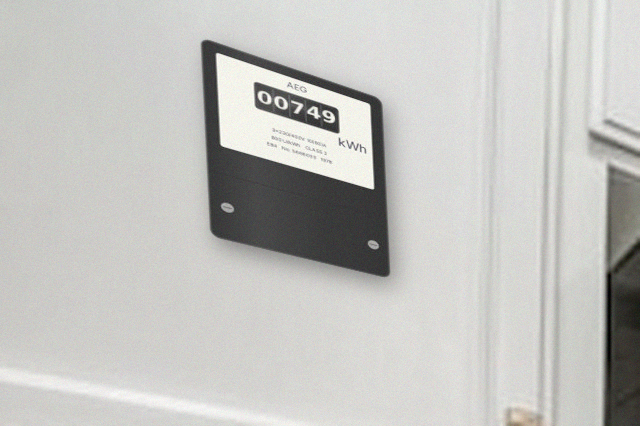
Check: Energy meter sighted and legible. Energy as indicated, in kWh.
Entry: 749 kWh
